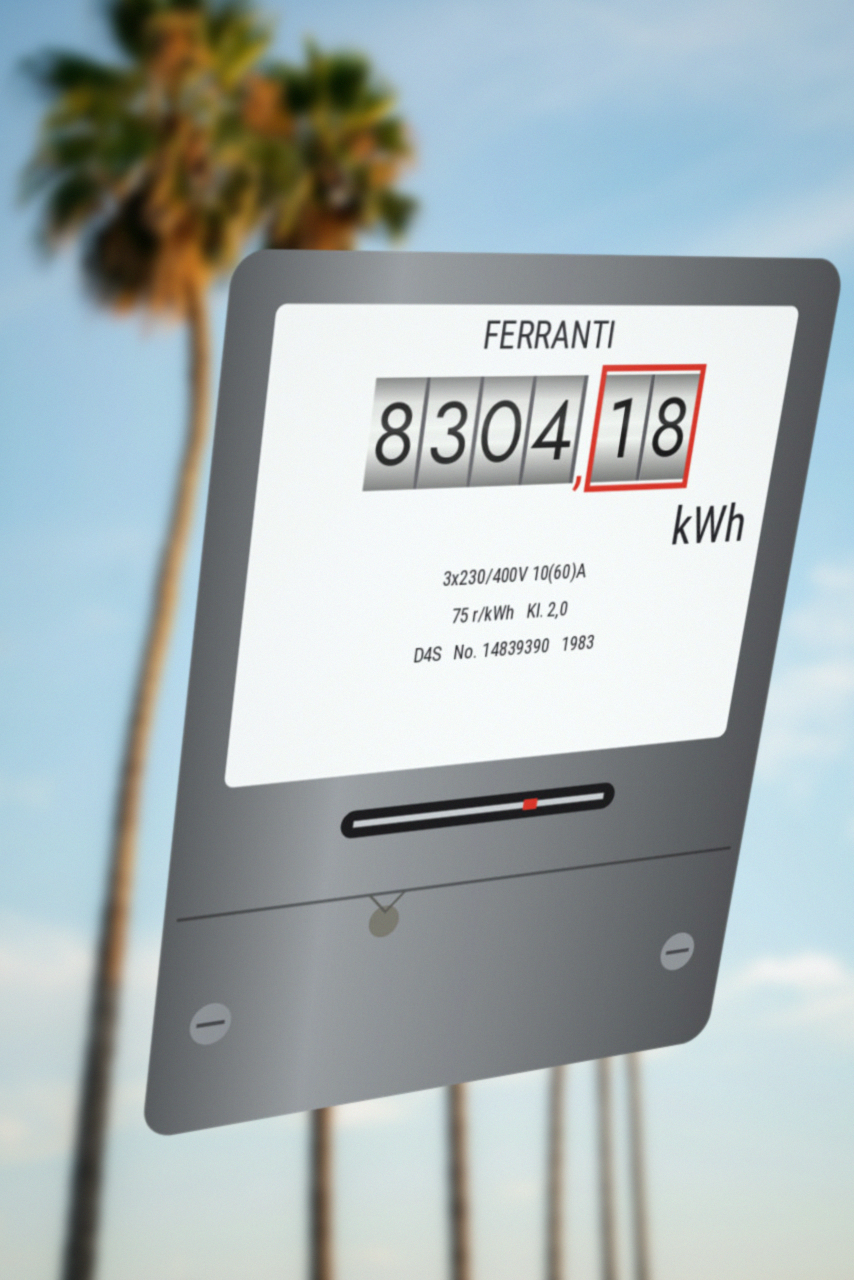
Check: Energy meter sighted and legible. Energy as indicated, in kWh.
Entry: 8304.18 kWh
